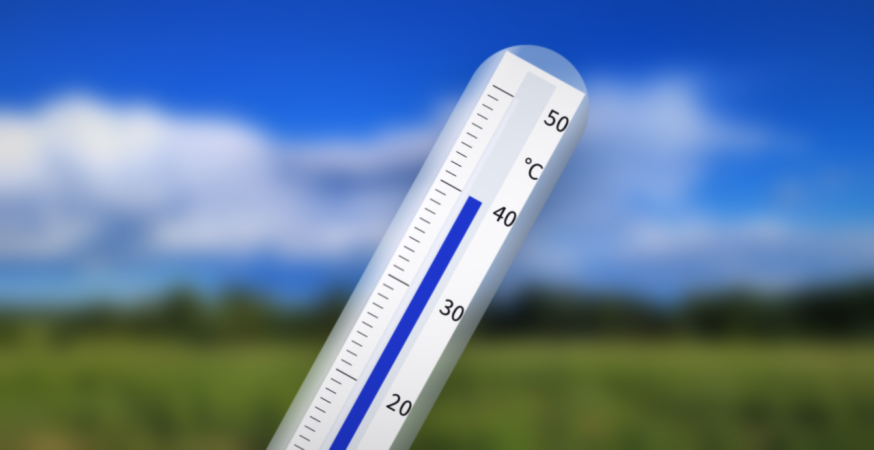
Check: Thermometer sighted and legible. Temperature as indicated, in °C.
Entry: 40 °C
